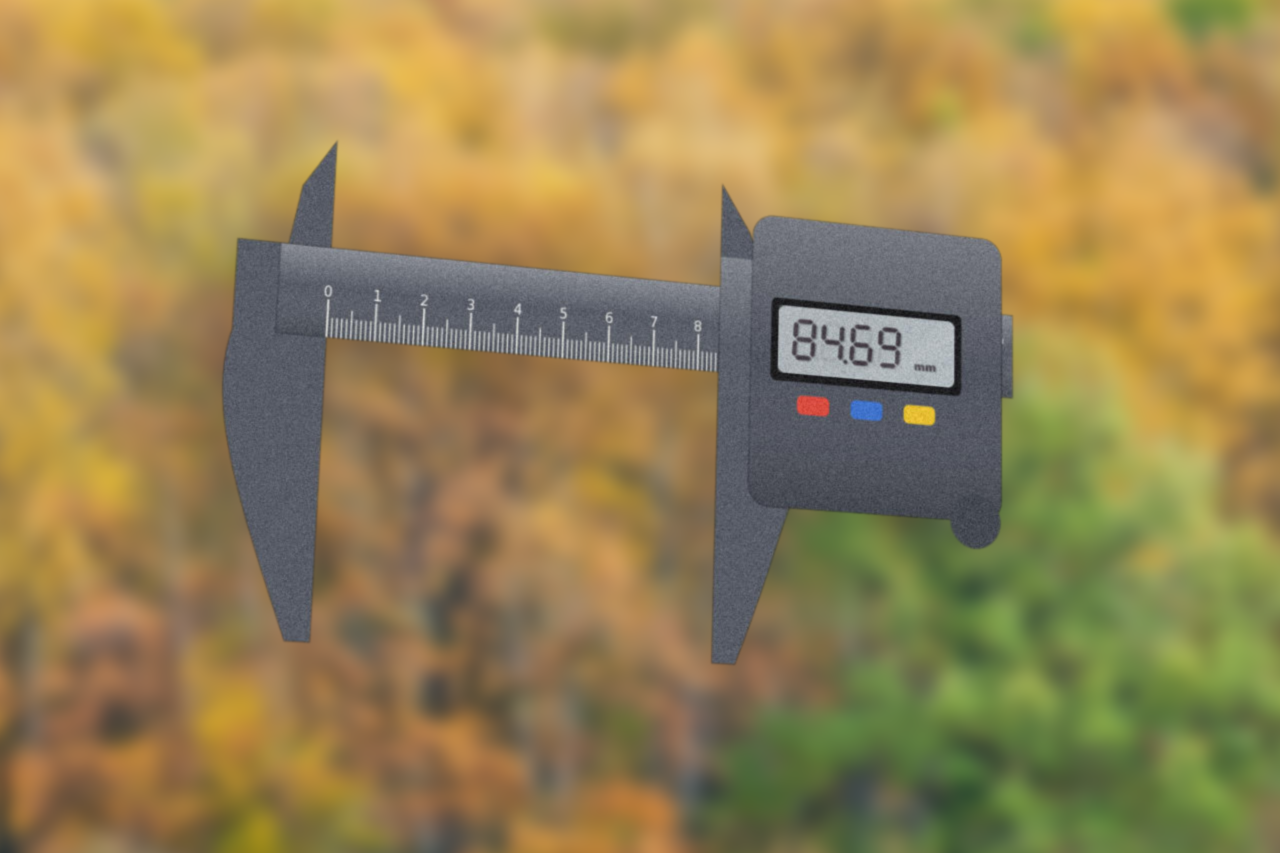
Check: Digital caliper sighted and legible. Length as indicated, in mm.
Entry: 84.69 mm
